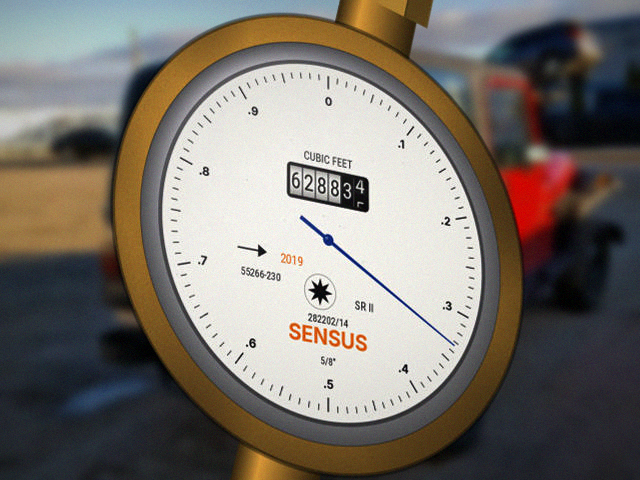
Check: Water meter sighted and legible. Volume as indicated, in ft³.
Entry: 628834.33 ft³
